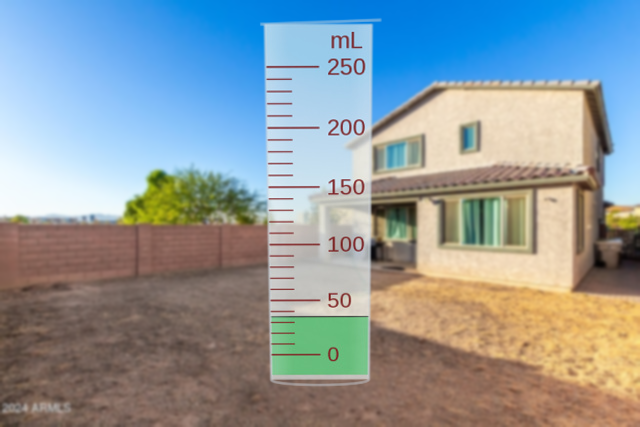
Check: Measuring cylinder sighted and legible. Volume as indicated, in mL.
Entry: 35 mL
